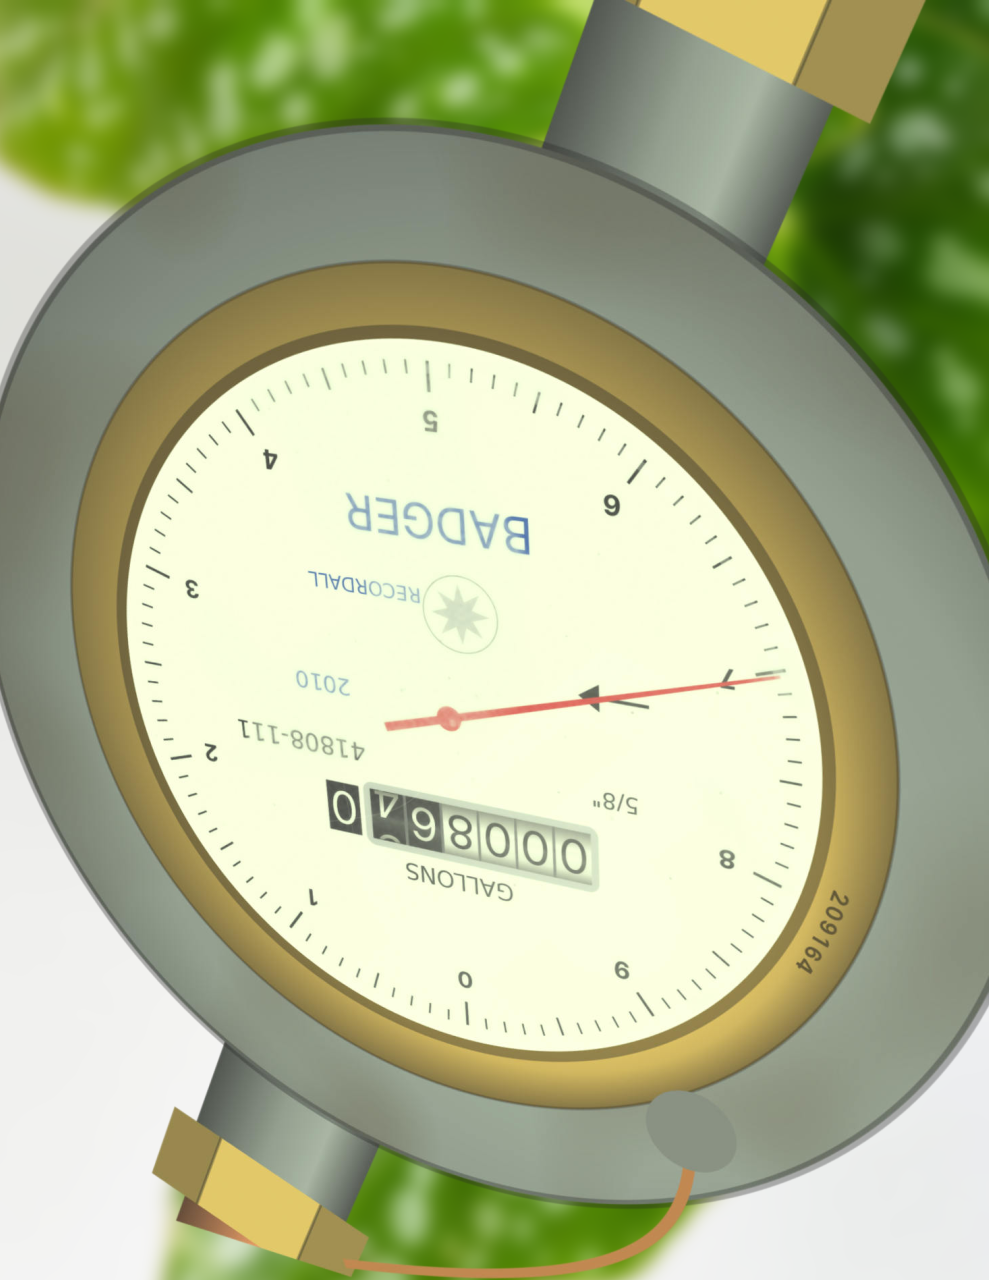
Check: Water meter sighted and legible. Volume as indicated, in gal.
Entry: 8637.0 gal
